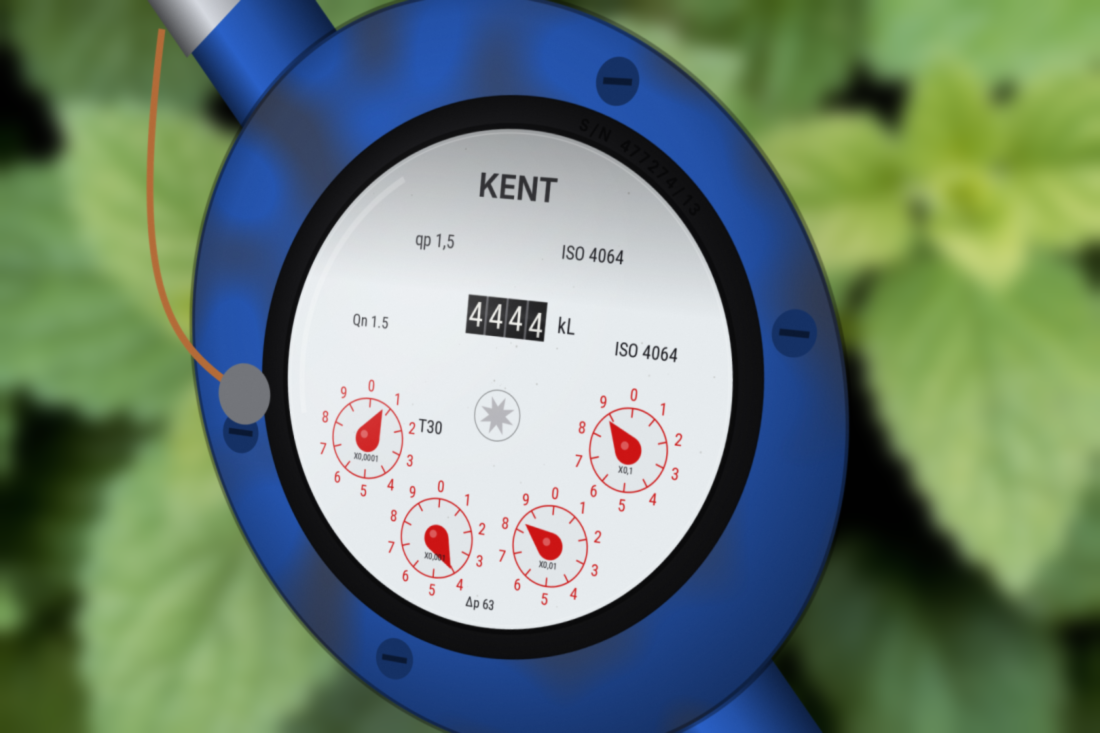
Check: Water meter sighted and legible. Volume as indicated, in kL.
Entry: 4443.8840 kL
